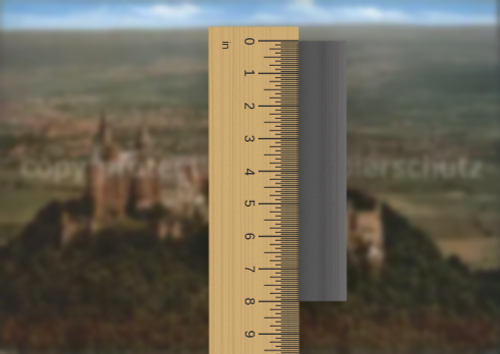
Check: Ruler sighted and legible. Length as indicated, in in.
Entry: 8 in
